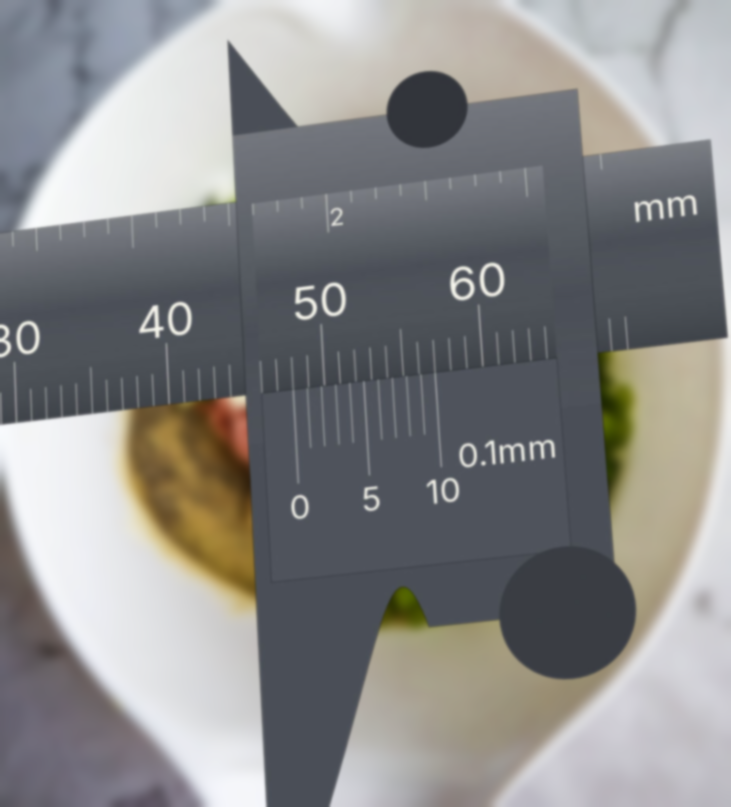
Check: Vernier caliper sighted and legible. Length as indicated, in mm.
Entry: 48.0 mm
